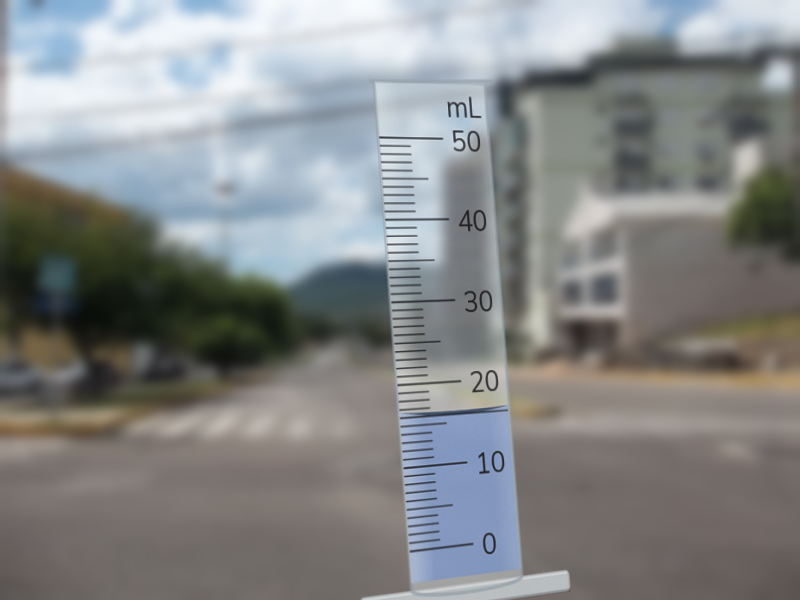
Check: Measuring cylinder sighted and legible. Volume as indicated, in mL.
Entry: 16 mL
